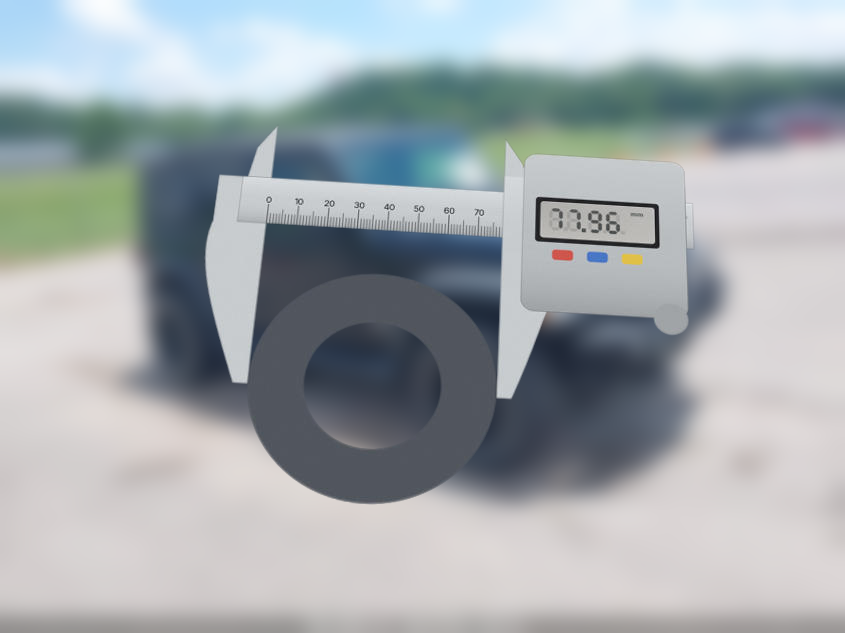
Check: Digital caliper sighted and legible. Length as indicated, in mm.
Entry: 77.96 mm
